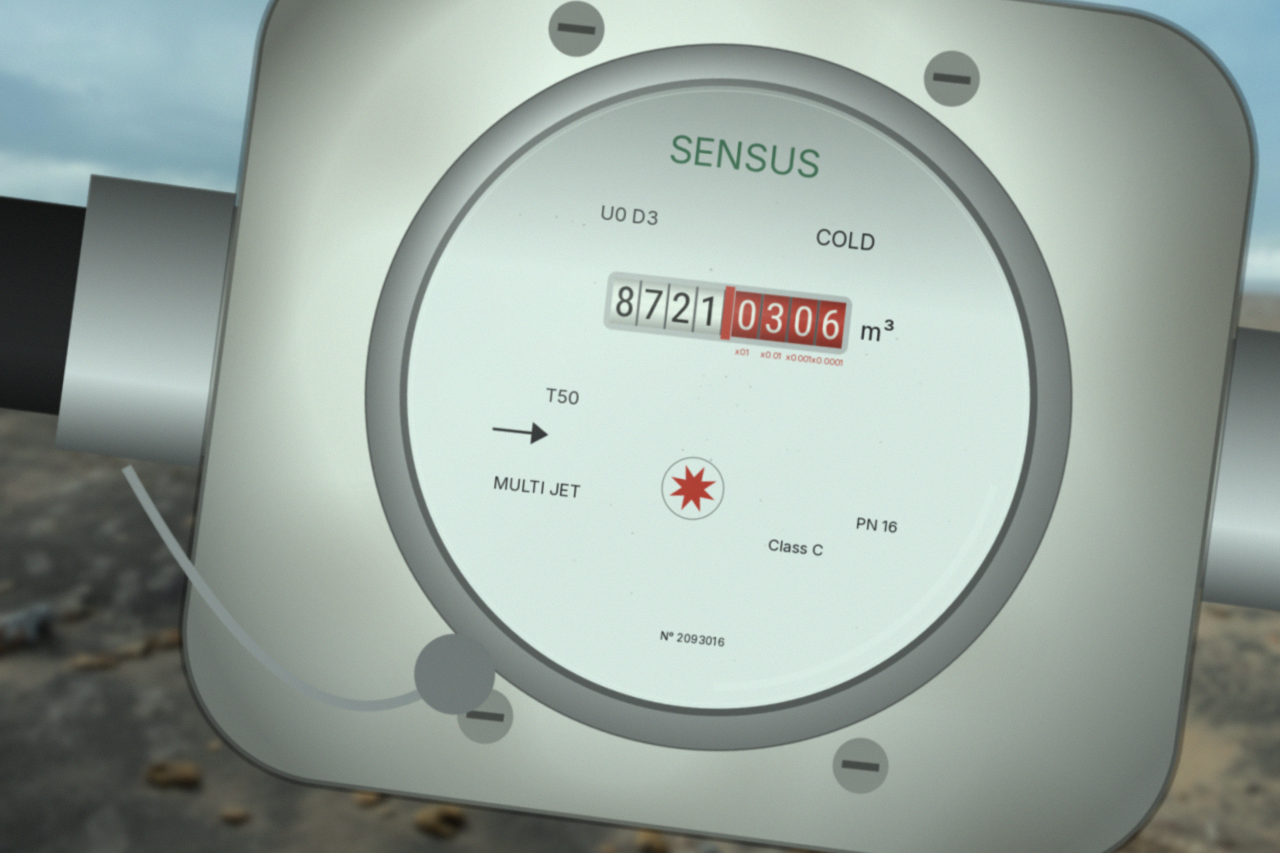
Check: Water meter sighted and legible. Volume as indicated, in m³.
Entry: 8721.0306 m³
